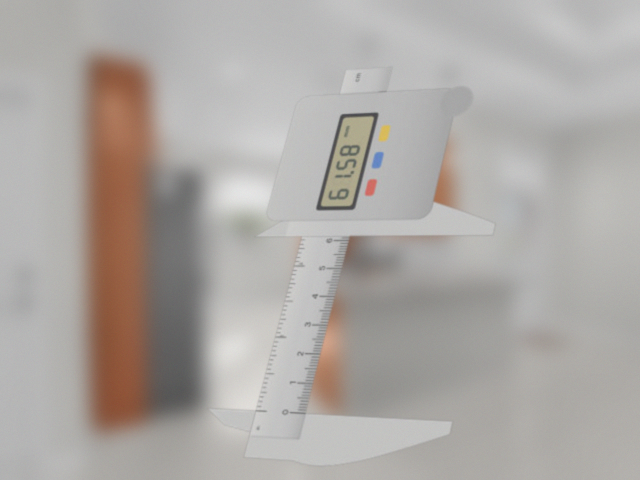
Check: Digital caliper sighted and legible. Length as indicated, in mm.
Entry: 61.58 mm
